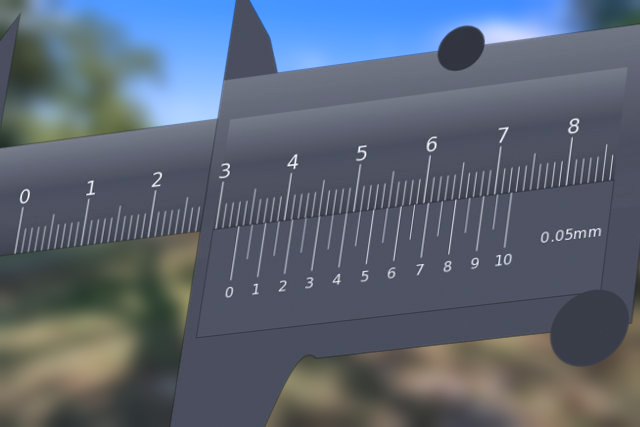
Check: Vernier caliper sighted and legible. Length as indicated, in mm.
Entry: 33.4 mm
